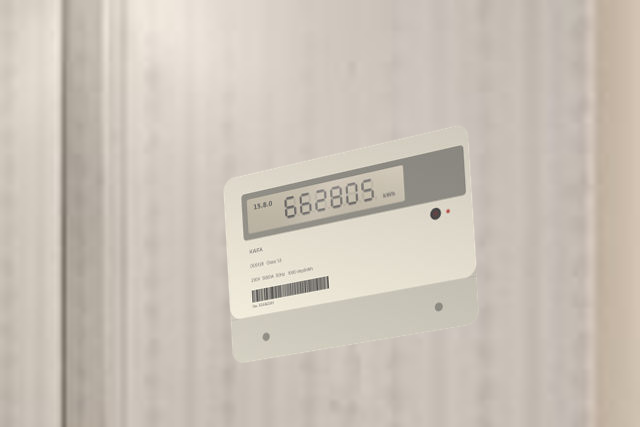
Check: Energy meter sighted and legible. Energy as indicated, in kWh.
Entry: 662805 kWh
